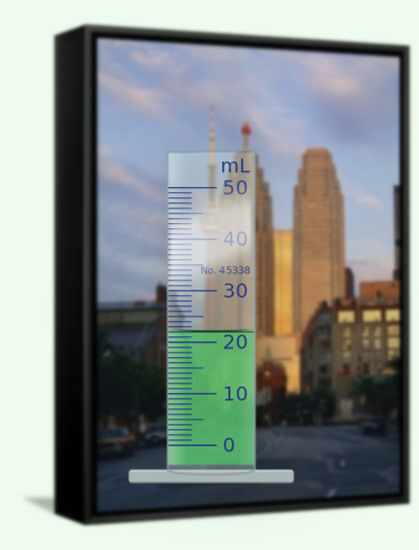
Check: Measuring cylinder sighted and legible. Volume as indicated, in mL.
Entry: 22 mL
